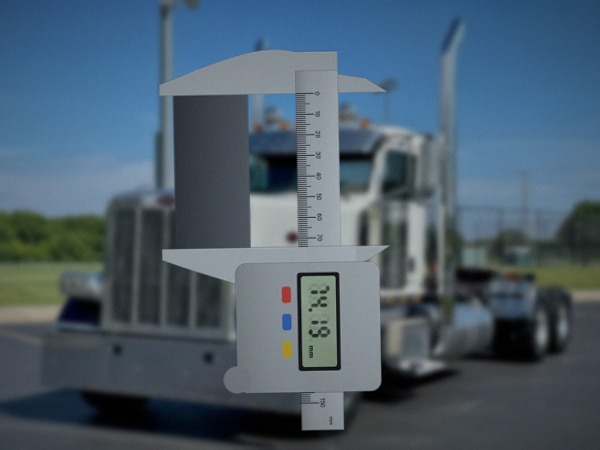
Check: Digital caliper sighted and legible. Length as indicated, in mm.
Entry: 74.19 mm
